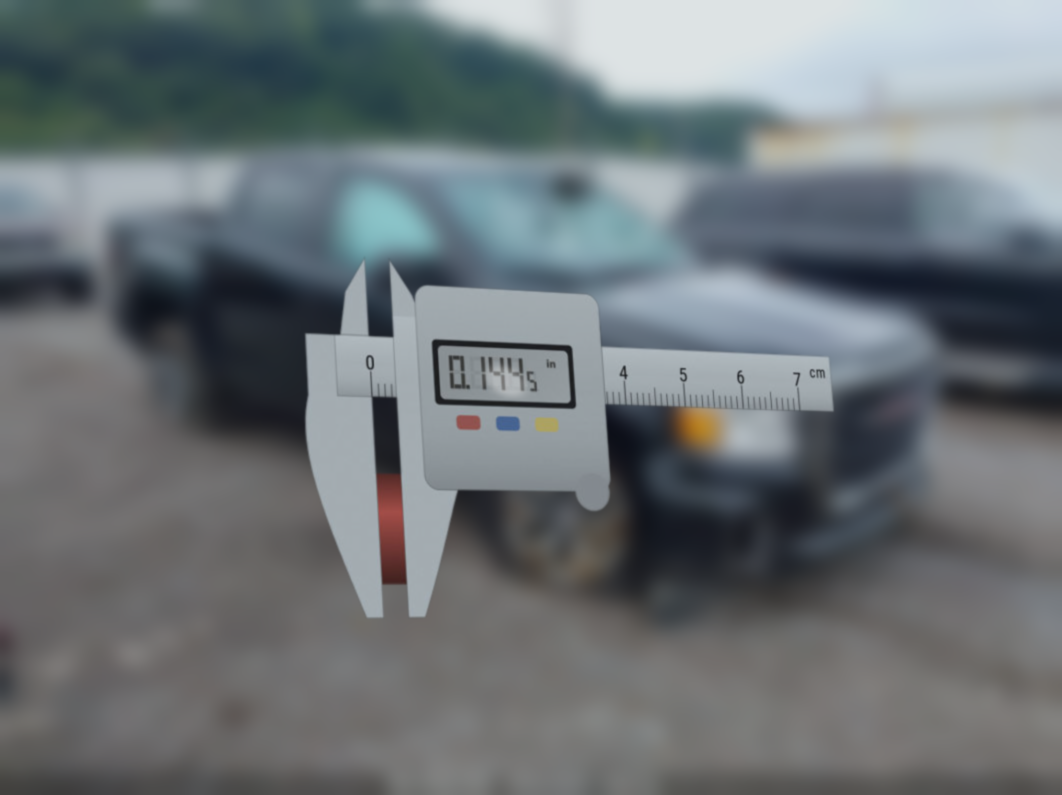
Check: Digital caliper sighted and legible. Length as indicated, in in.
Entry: 0.1445 in
